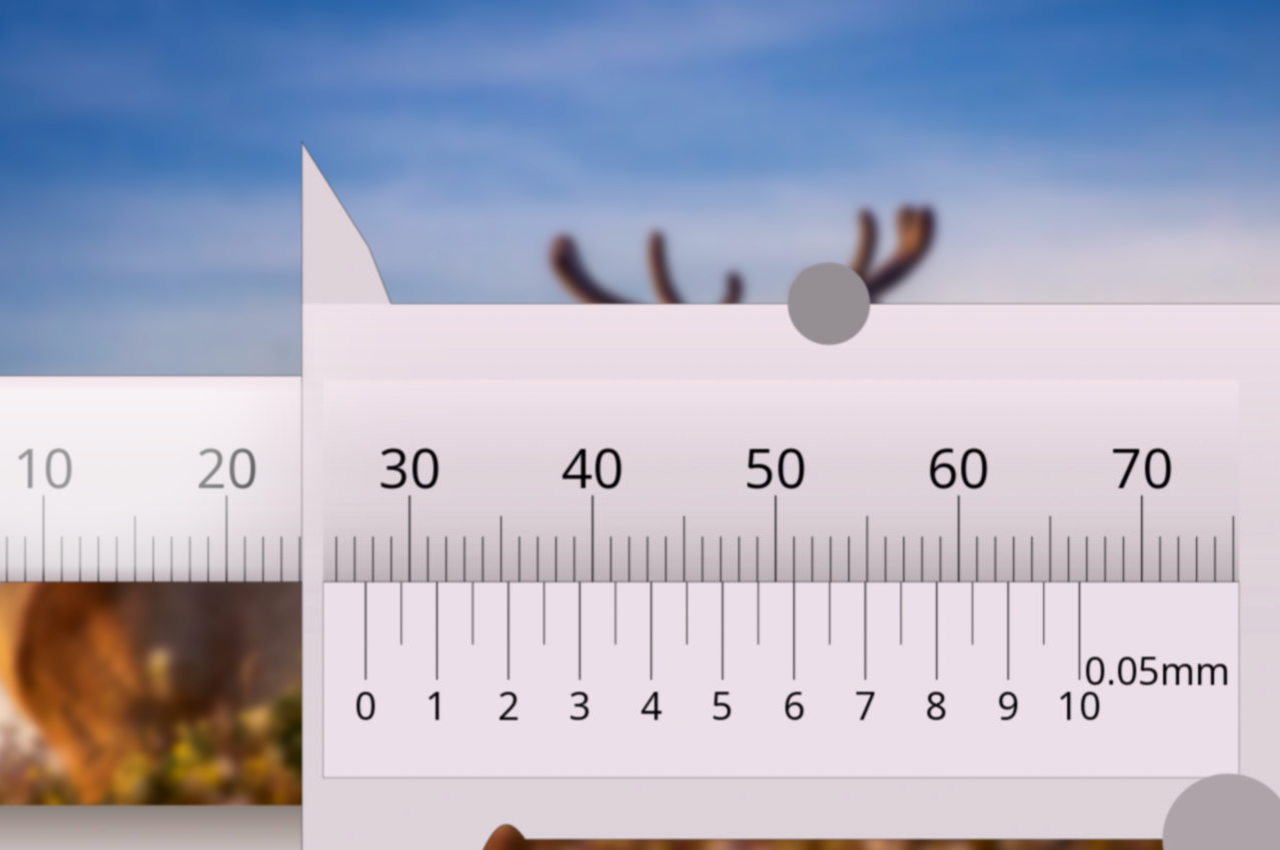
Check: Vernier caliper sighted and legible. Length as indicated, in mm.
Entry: 27.6 mm
